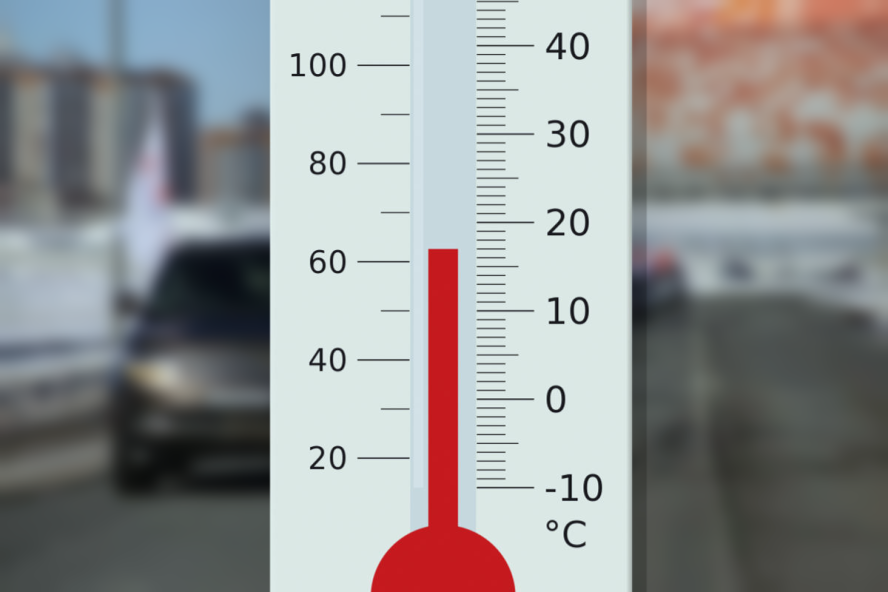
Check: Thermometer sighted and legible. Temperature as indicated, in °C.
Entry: 17 °C
